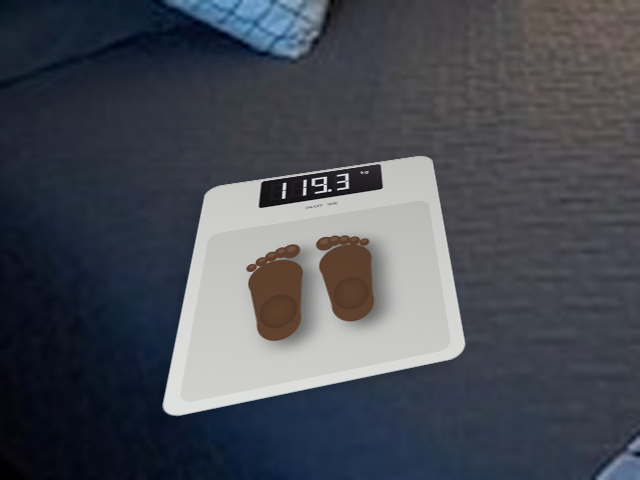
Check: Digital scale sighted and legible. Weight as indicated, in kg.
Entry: 119.3 kg
